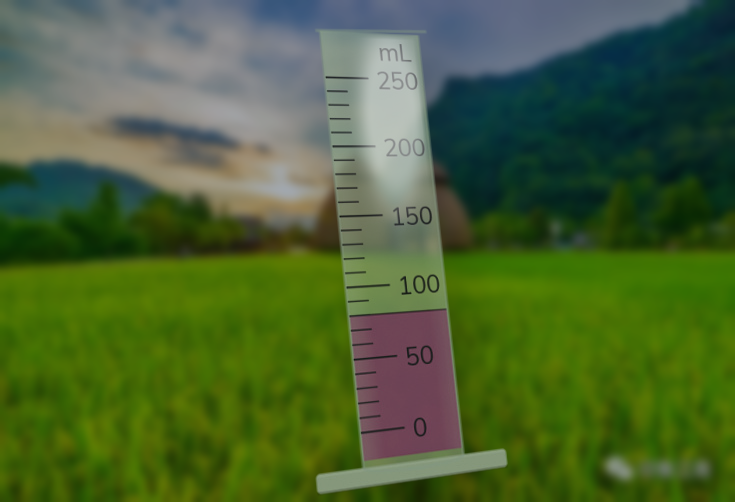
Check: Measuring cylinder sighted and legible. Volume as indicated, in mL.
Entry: 80 mL
